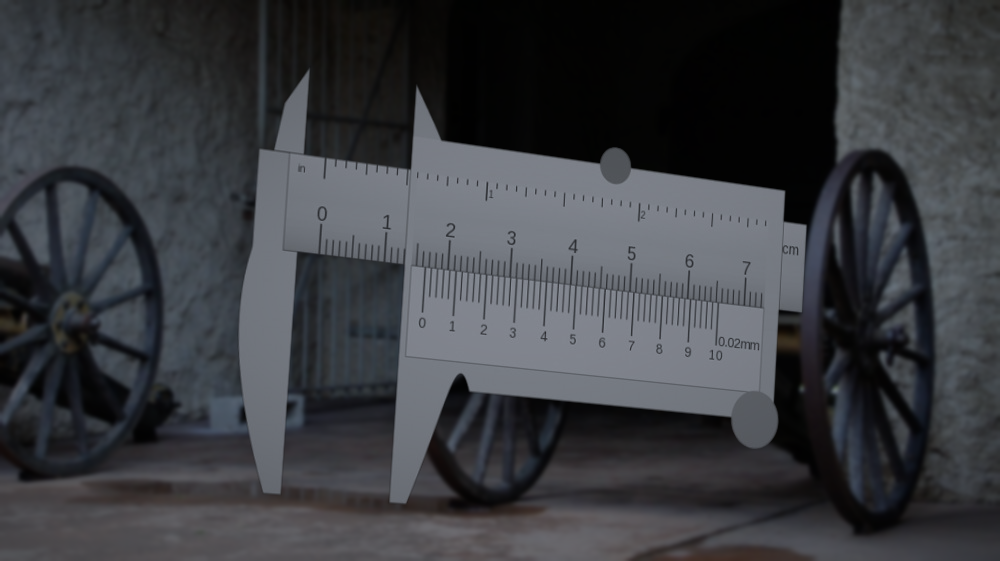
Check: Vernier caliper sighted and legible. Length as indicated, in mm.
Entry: 16.4 mm
